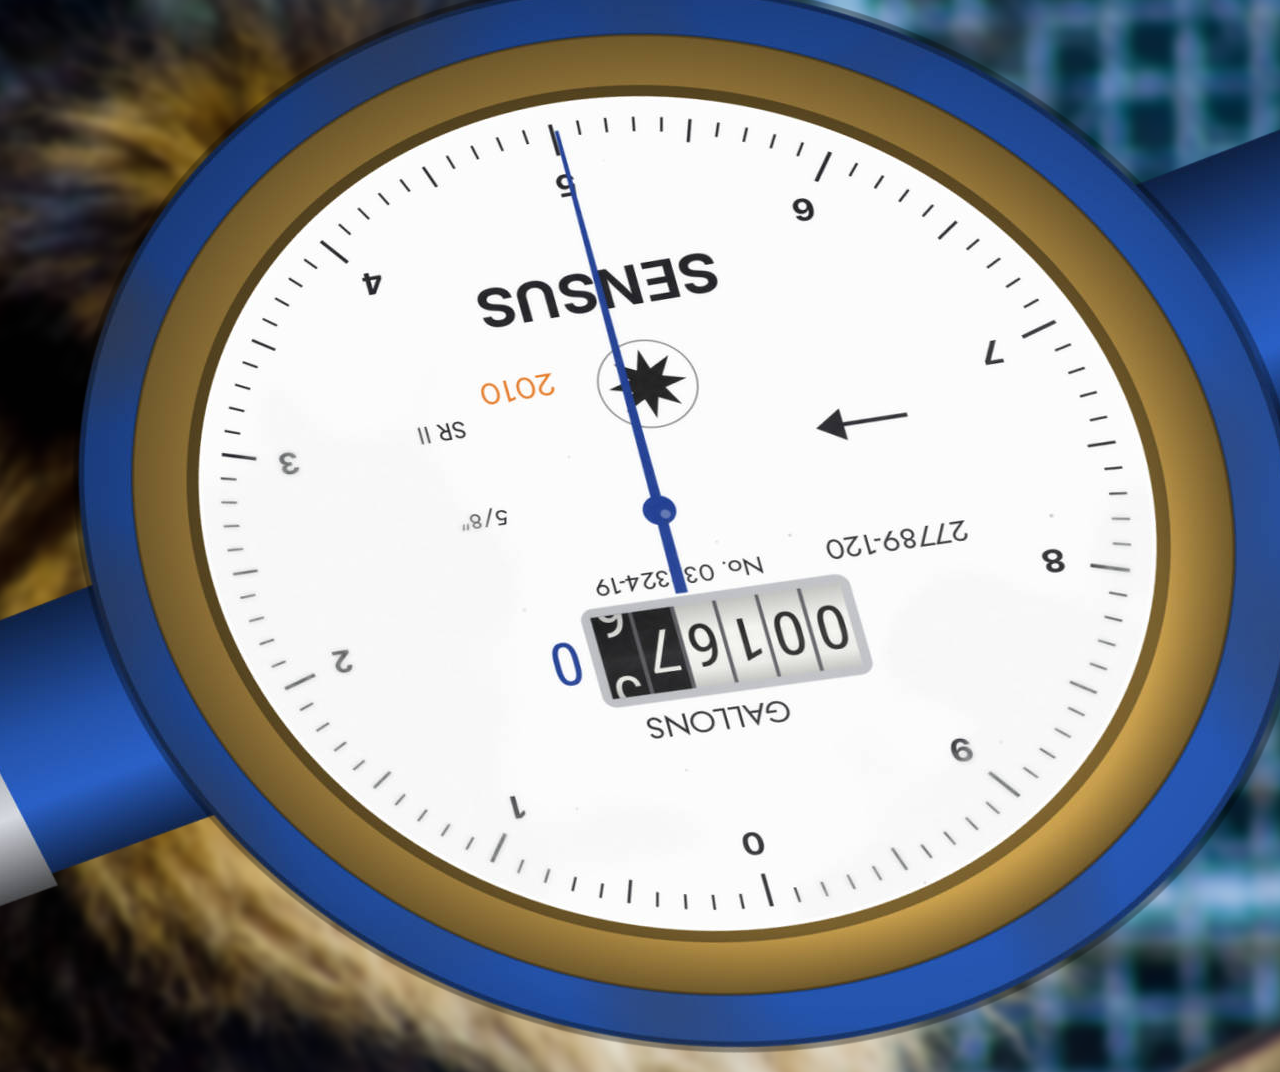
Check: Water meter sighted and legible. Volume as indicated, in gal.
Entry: 16755.0 gal
